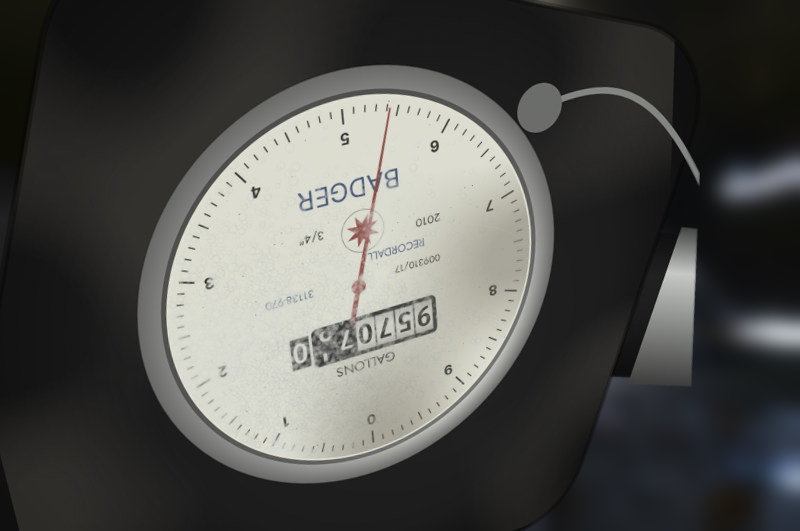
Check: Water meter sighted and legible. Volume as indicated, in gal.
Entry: 9570715.4 gal
